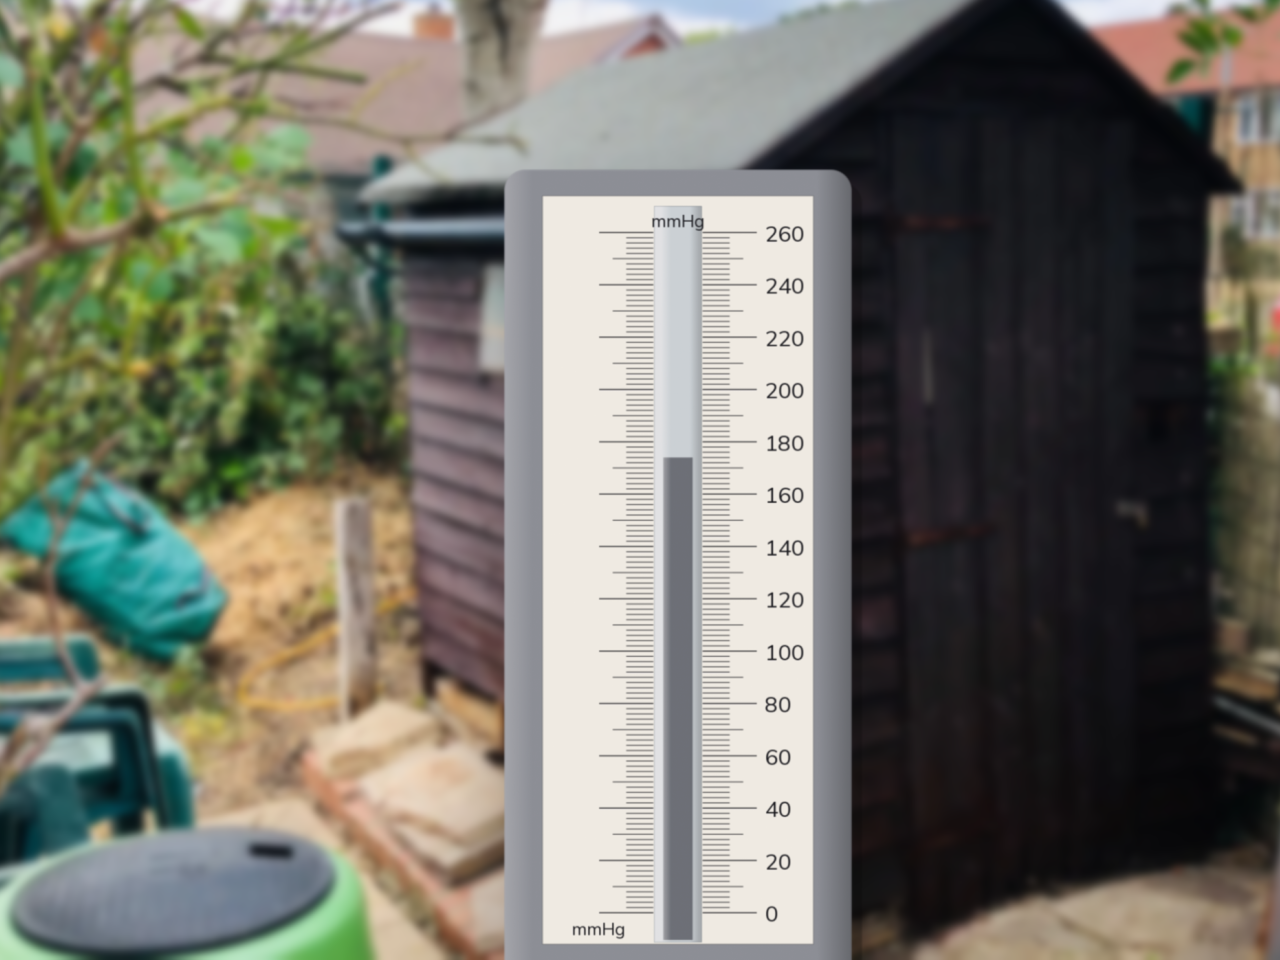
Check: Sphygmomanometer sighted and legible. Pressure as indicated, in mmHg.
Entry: 174 mmHg
